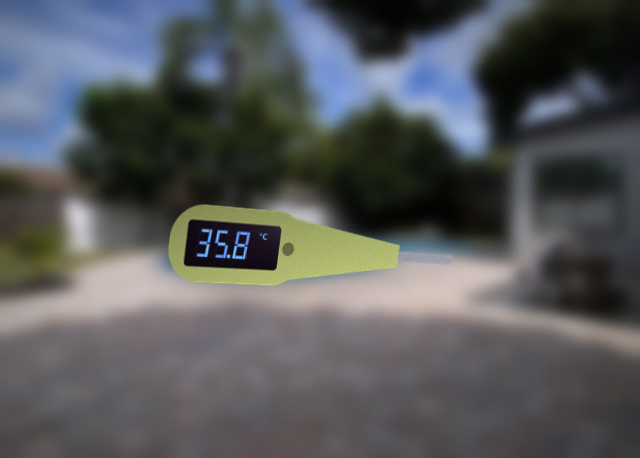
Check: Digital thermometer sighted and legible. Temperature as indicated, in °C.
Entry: 35.8 °C
